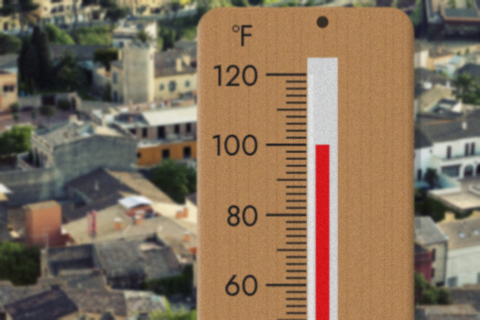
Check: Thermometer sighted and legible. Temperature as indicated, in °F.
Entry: 100 °F
